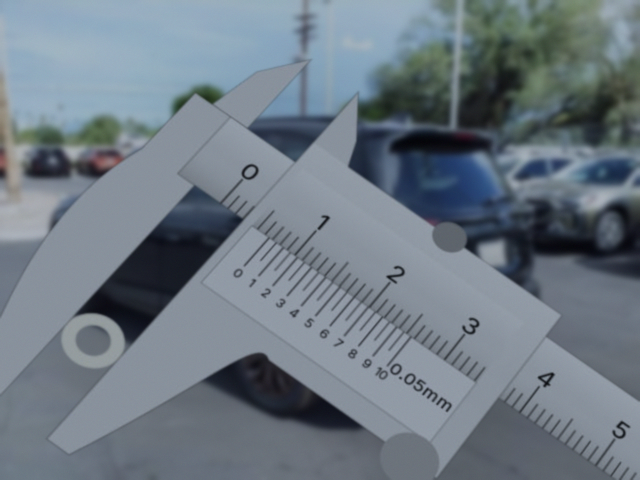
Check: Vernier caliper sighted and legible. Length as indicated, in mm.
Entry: 6.6 mm
